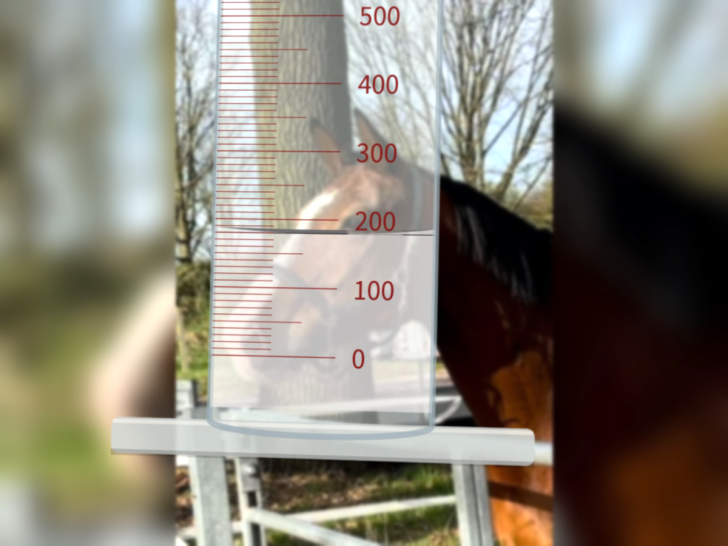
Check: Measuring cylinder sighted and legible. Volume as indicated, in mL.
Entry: 180 mL
